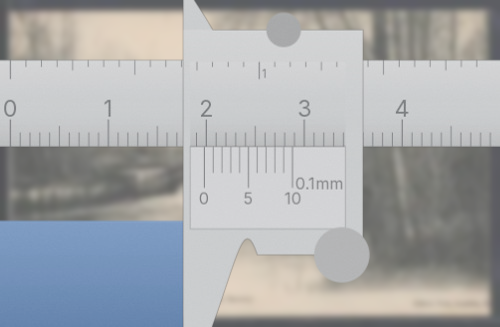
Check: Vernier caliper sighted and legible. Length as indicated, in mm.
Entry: 19.8 mm
